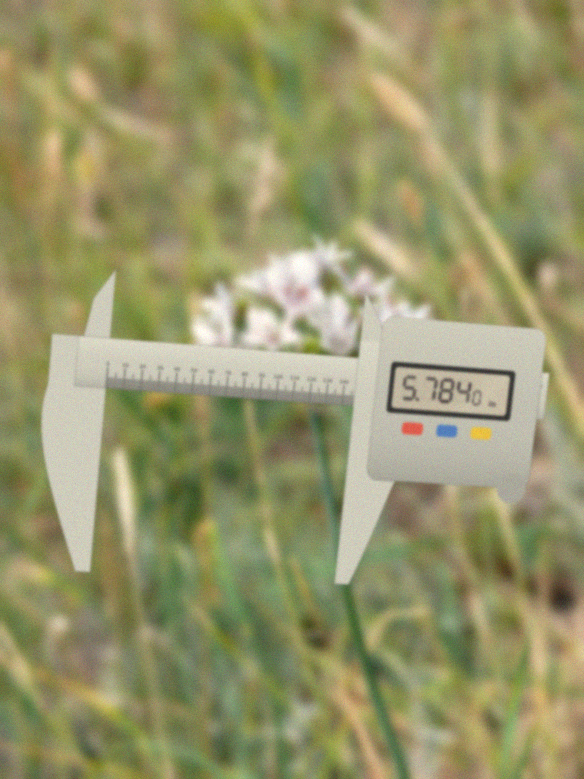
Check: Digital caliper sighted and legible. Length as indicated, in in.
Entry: 5.7840 in
